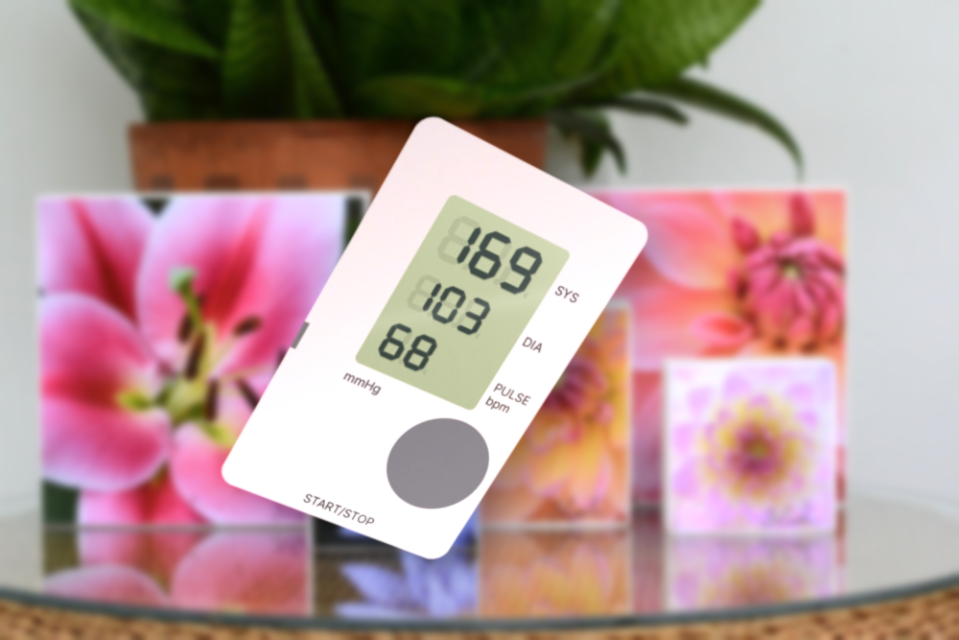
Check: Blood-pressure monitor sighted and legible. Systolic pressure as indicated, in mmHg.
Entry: 169 mmHg
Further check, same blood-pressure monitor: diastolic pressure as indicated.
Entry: 103 mmHg
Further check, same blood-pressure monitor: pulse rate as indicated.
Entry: 68 bpm
